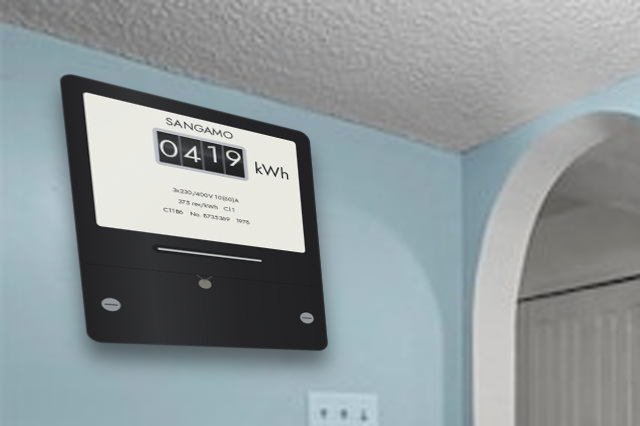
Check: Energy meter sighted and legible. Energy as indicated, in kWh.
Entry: 419 kWh
